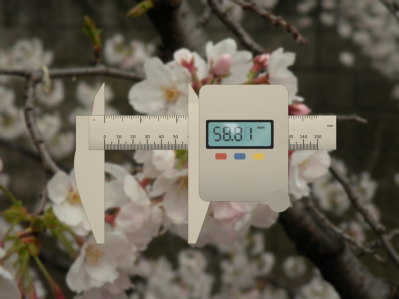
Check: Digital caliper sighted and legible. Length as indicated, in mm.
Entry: 58.81 mm
